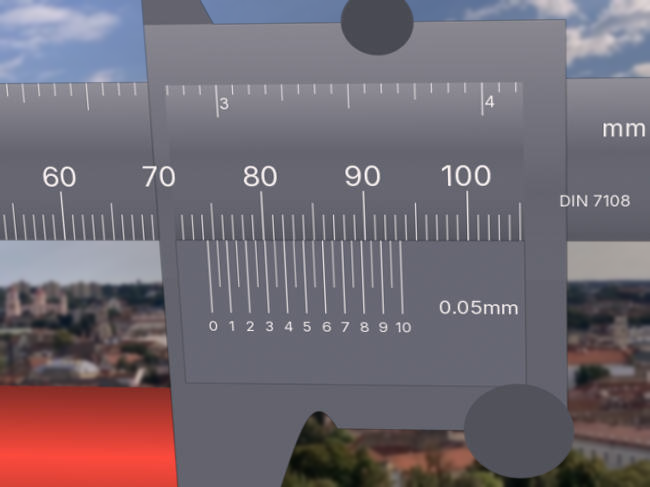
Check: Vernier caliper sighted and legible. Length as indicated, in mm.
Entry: 74.4 mm
